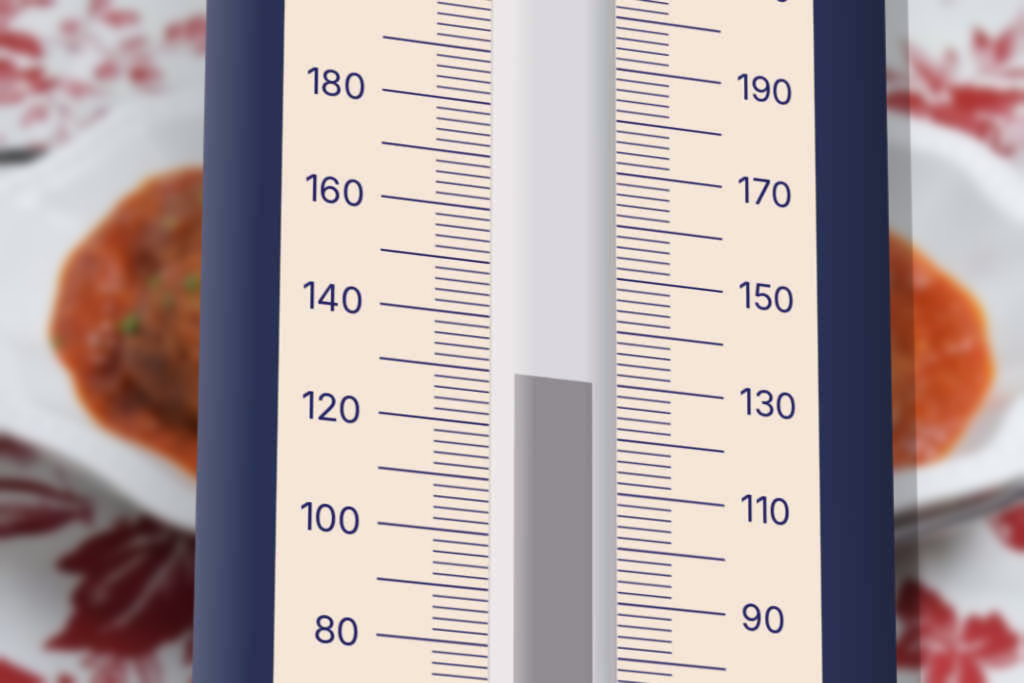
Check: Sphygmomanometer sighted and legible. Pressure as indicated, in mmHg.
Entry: 130 mmHg
